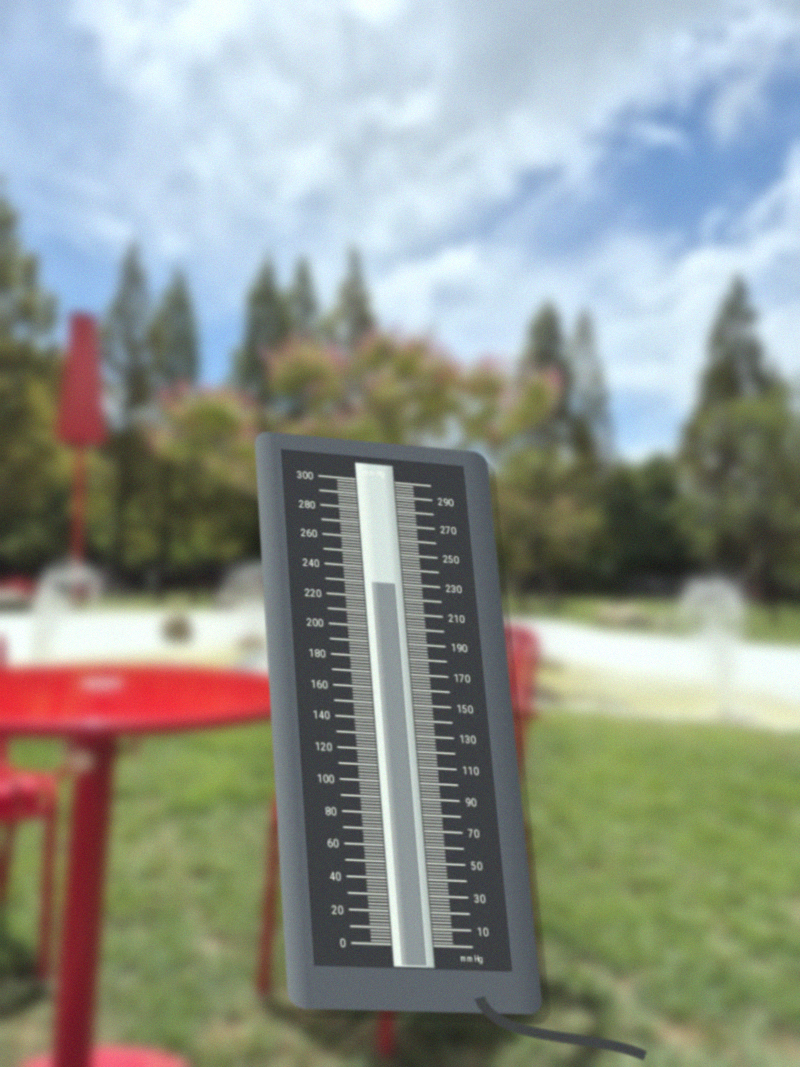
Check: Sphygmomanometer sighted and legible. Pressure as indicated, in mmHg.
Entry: 230 mmHg
